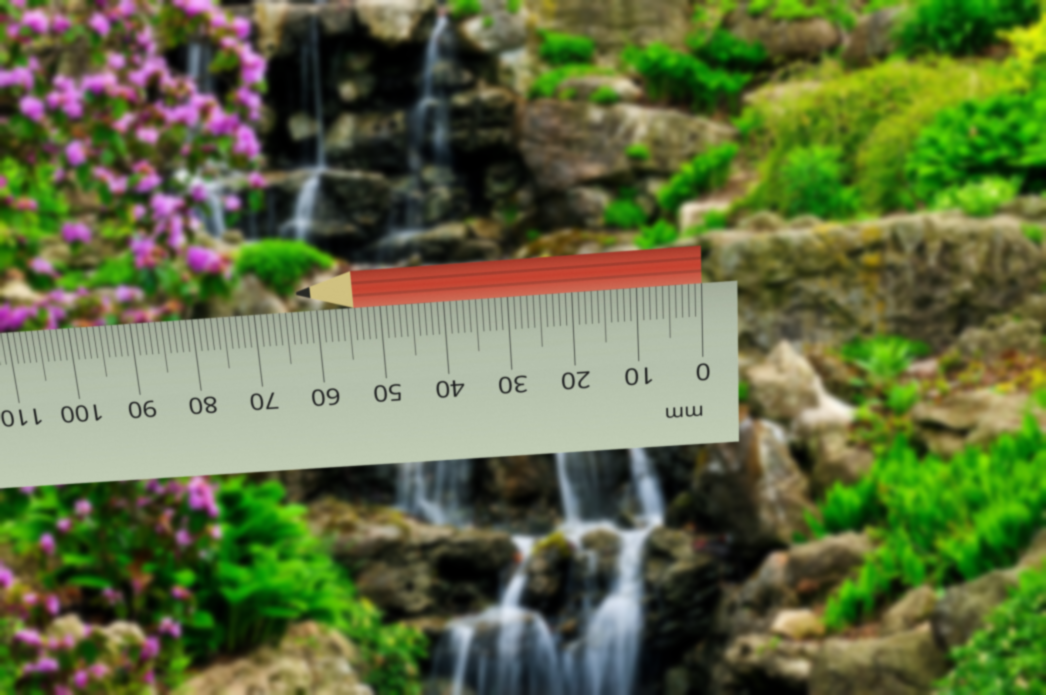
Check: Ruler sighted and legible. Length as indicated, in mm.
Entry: 63 mm
